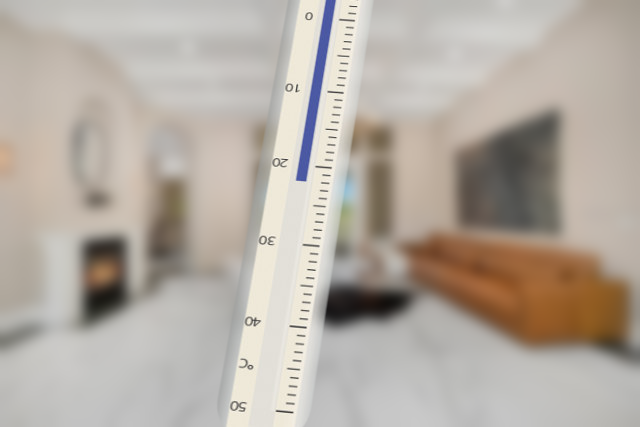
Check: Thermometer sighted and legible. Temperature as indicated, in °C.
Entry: 22 °C
